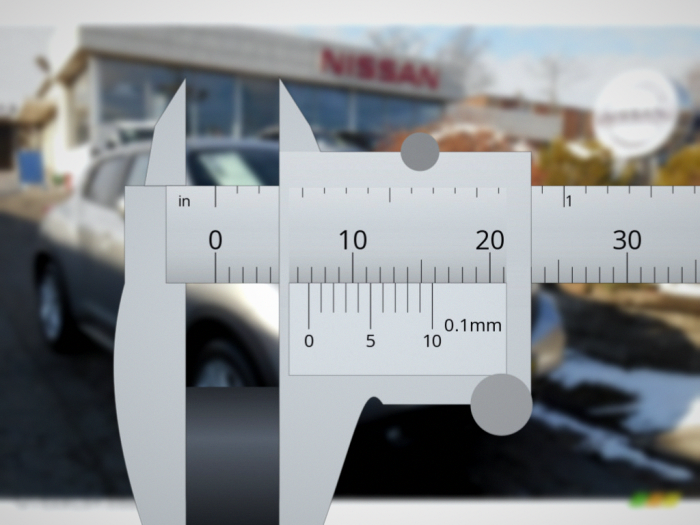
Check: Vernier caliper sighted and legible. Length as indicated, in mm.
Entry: 6.8 mm
